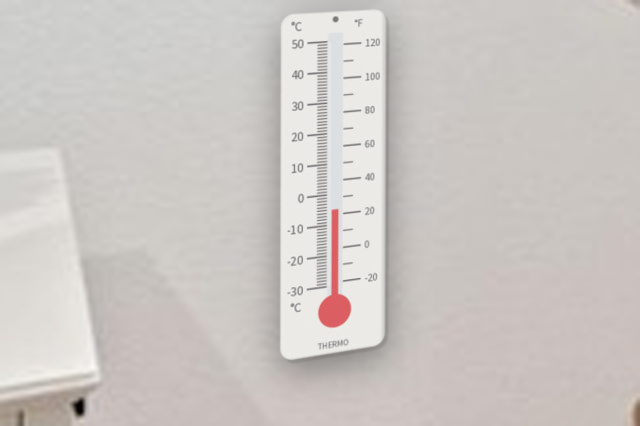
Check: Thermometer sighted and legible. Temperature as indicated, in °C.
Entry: -5 °C
